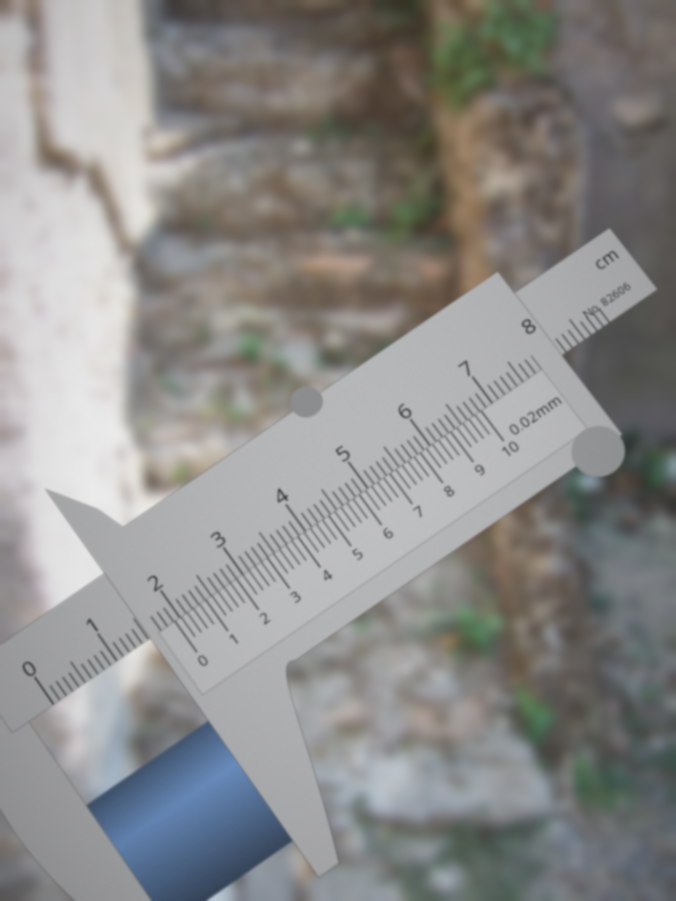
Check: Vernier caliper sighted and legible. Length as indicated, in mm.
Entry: 19.2 mm
